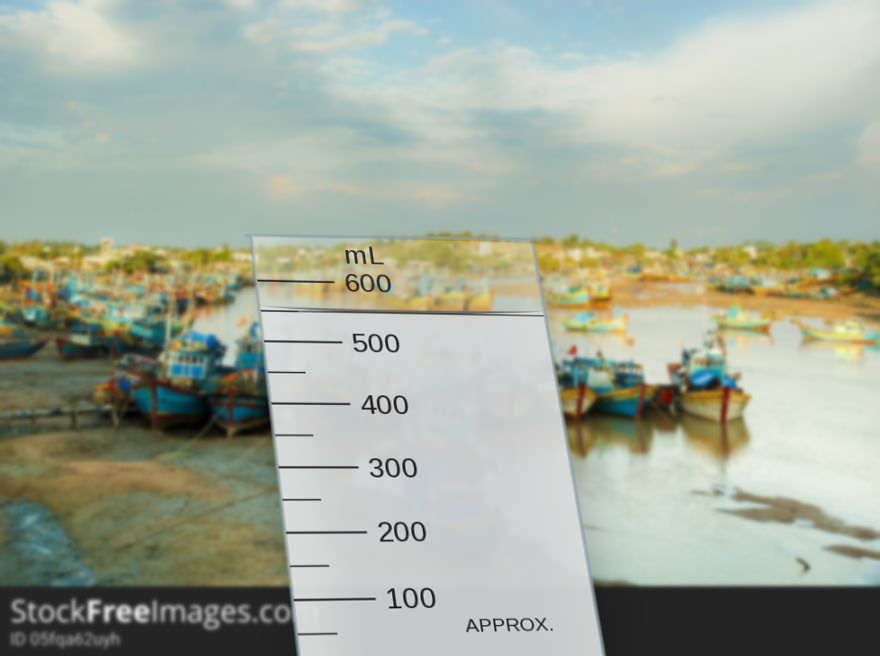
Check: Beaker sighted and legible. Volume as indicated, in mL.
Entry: 550 mL
